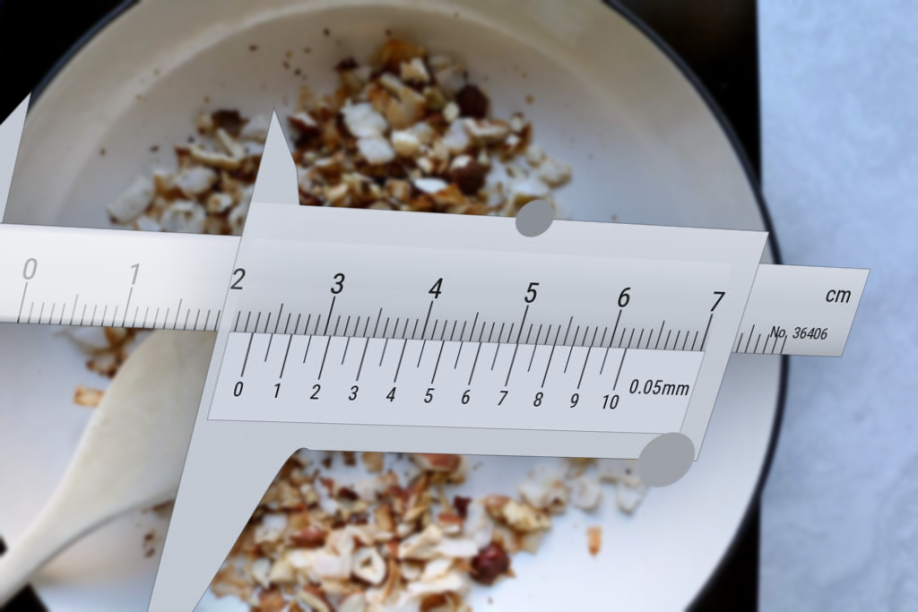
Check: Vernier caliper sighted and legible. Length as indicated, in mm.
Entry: 22.8 mm
